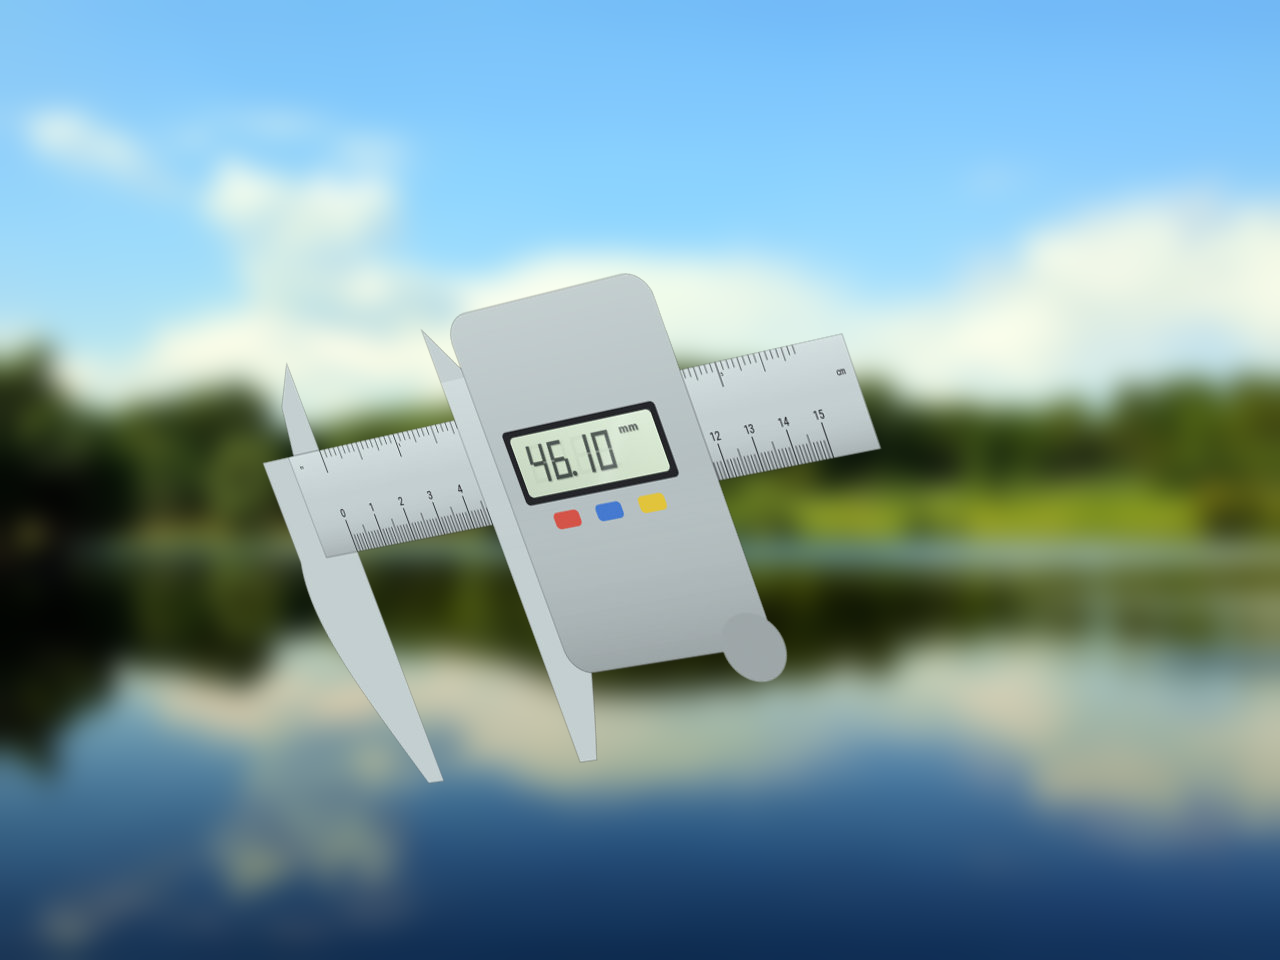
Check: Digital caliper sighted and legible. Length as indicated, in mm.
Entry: 46.10 mm
